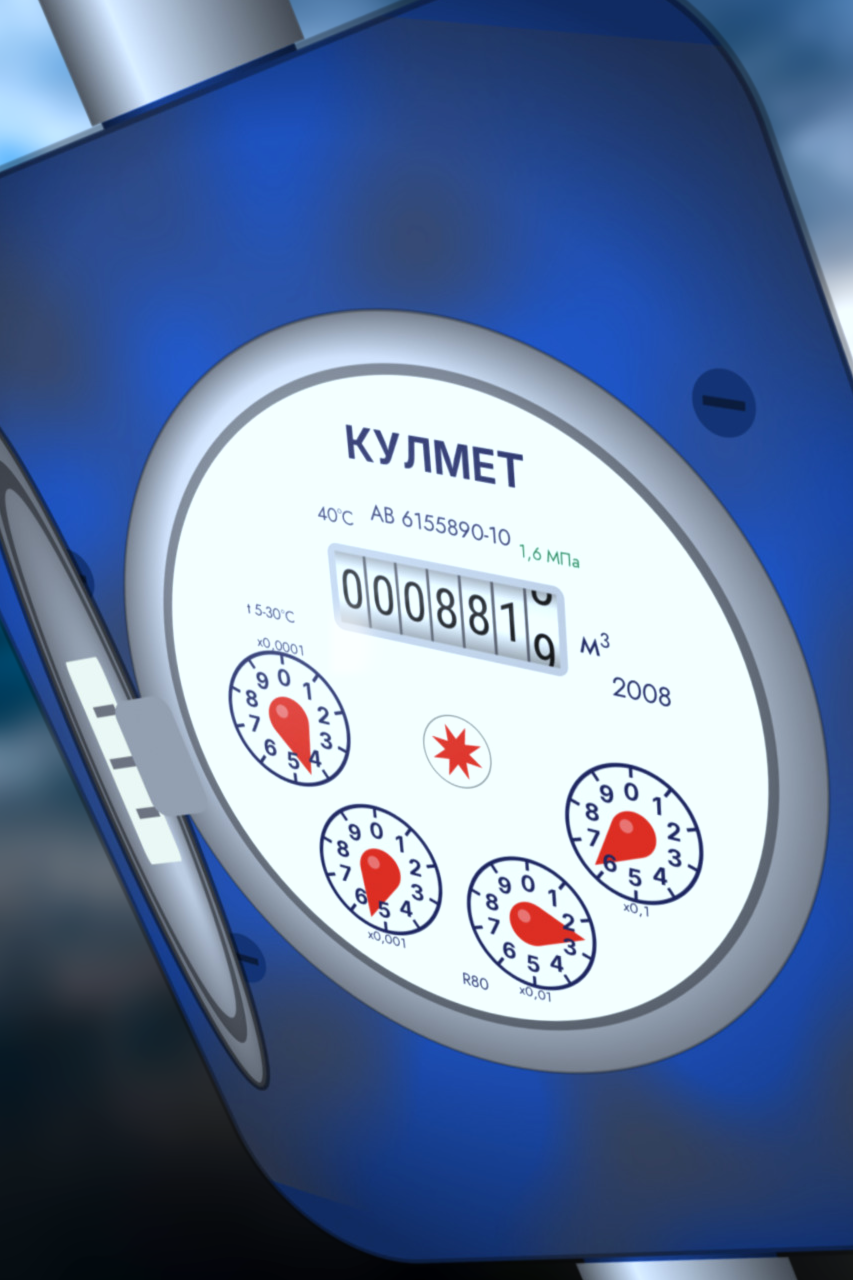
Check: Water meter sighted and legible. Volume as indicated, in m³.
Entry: 8818.6254 m³
